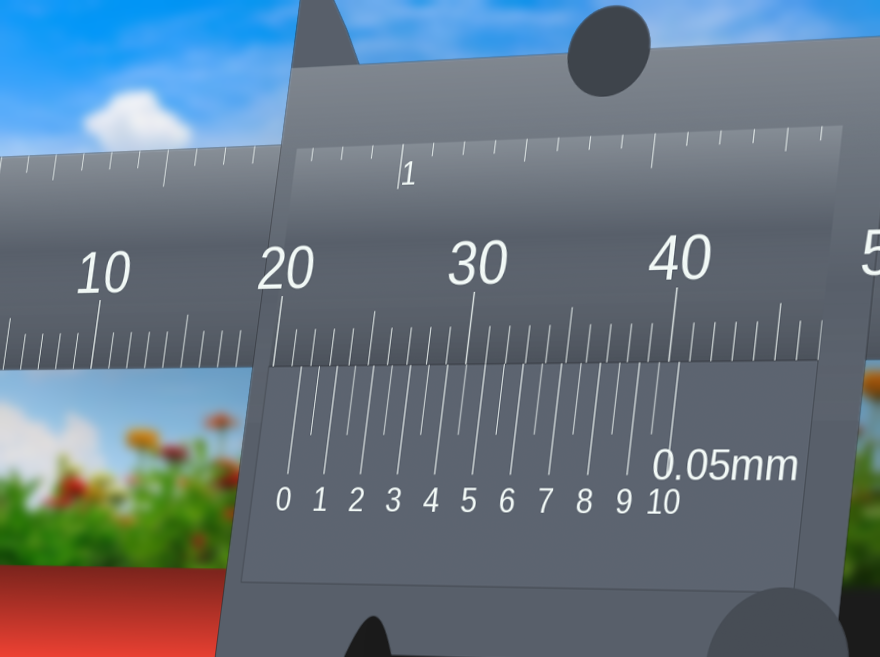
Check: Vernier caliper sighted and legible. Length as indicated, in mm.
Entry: 21.5 mm
